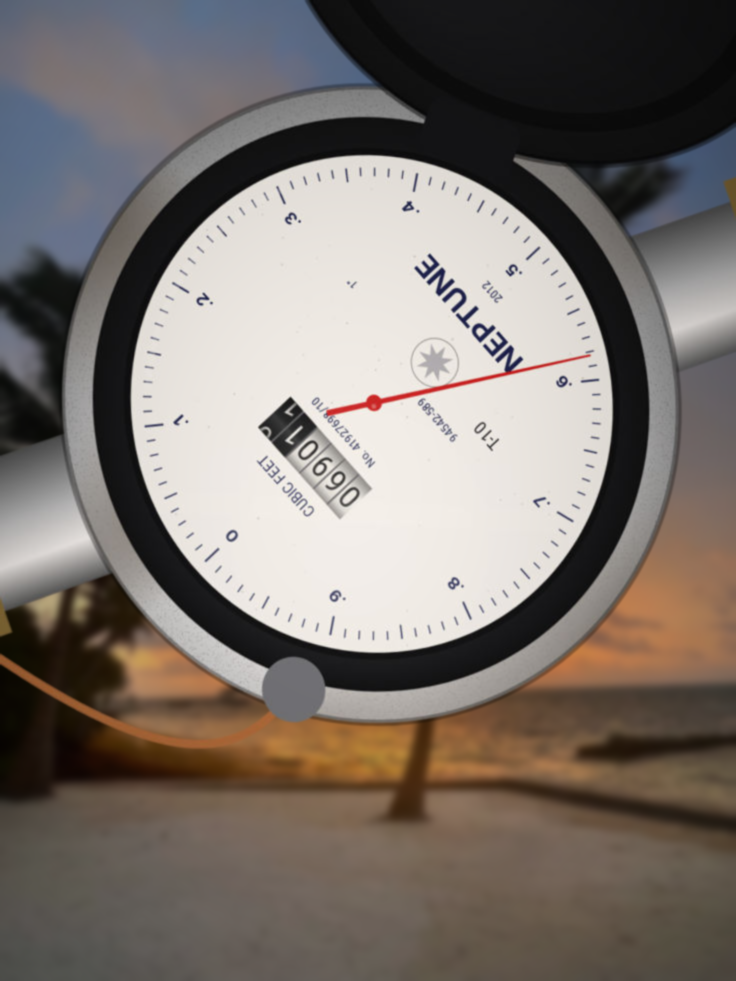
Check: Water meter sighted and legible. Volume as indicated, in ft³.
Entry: 69010.58 ft³
